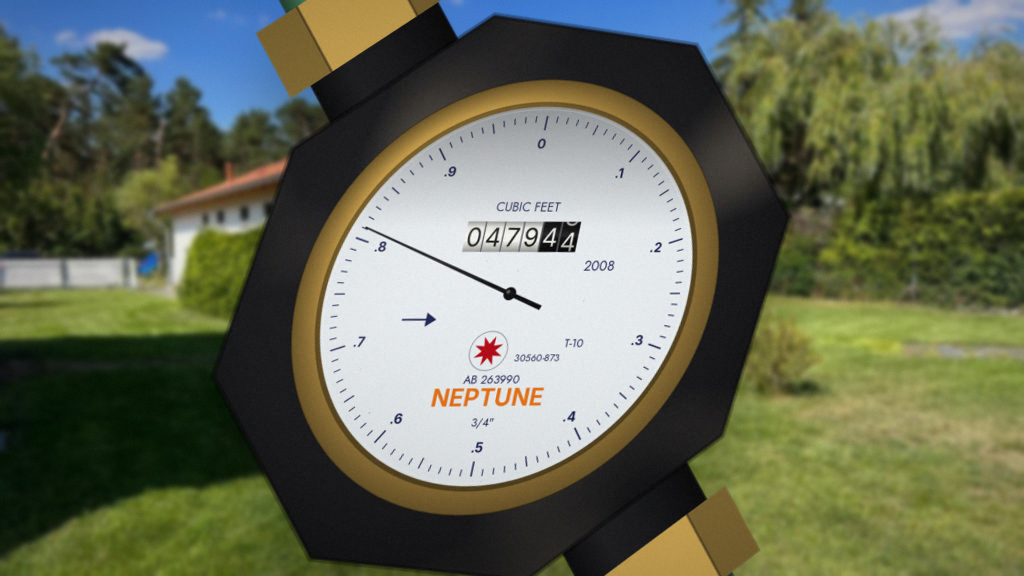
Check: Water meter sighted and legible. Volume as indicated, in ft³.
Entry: 47943.81 ft³
